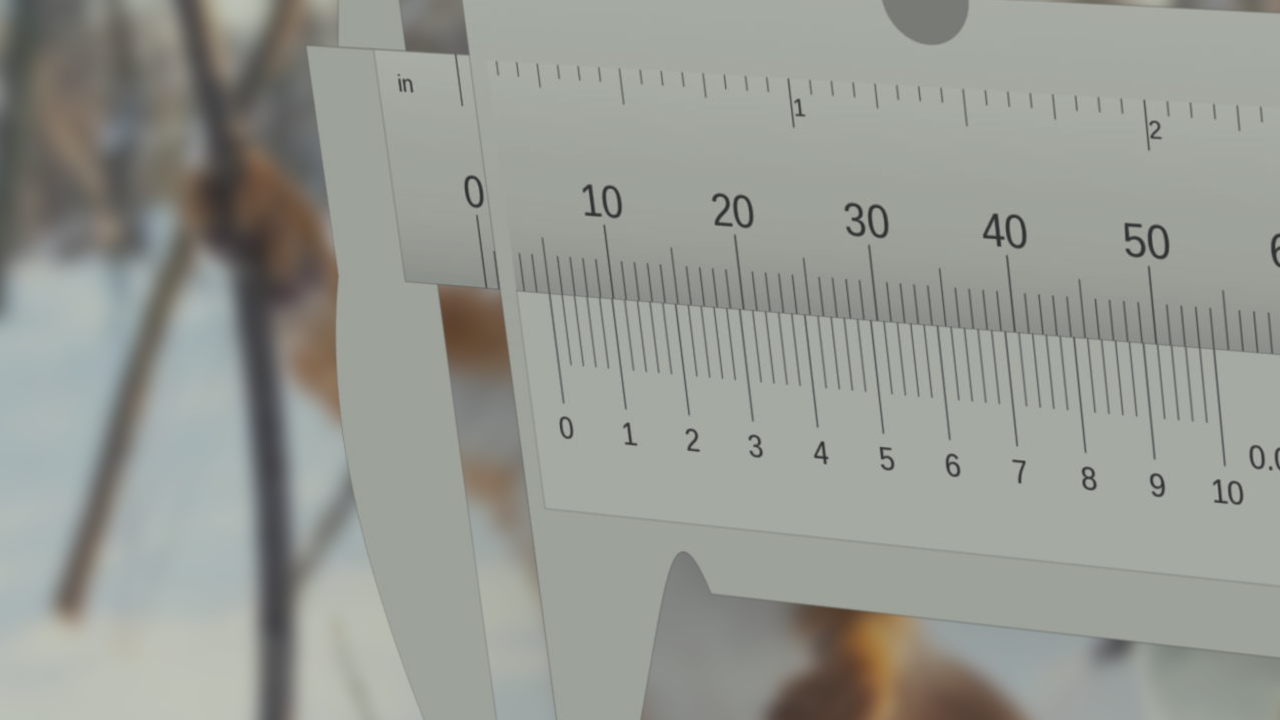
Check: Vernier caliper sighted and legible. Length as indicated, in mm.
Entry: 5.0 mm
